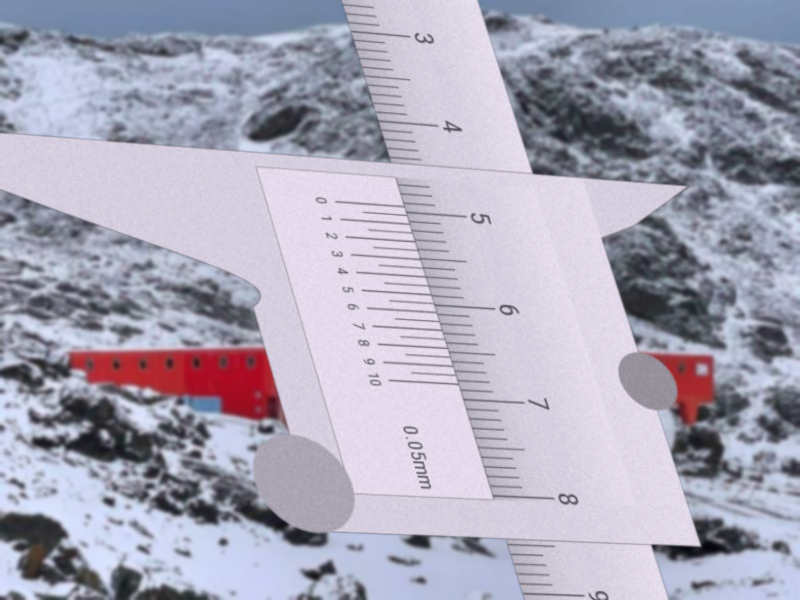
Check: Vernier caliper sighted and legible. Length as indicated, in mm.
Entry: 49.4 mm
